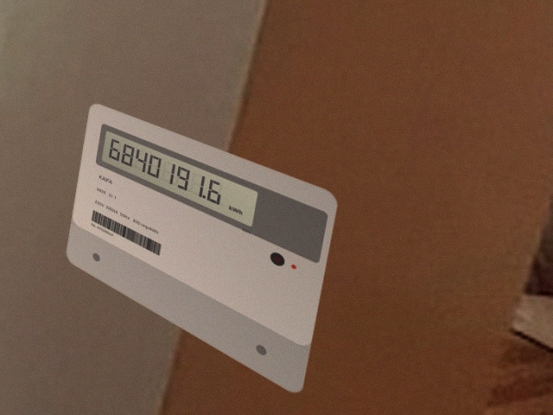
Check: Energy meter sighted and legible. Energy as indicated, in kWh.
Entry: 6840191.6 kWh
